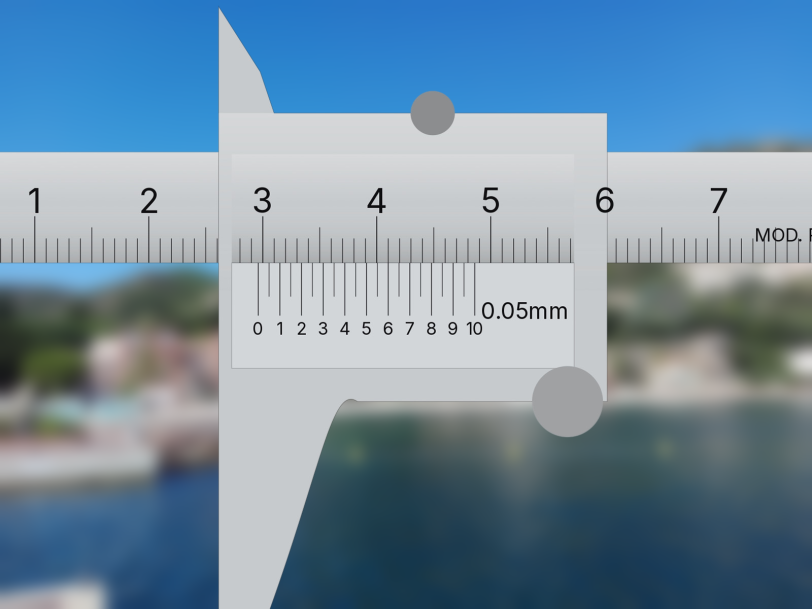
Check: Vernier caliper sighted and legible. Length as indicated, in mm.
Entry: 29.6 mm
